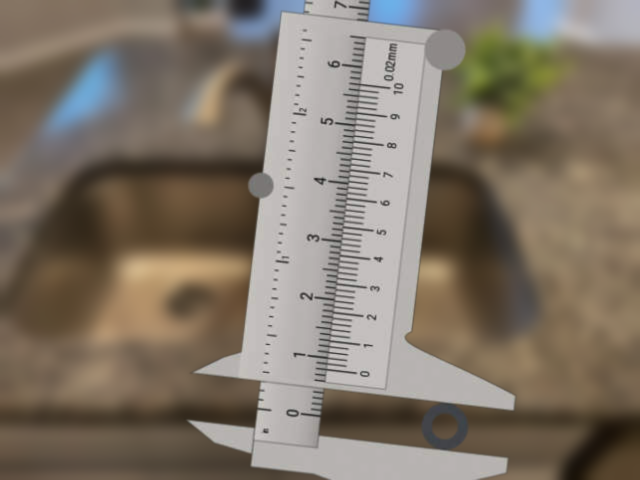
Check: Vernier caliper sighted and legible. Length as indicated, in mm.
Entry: 8.0 mm
